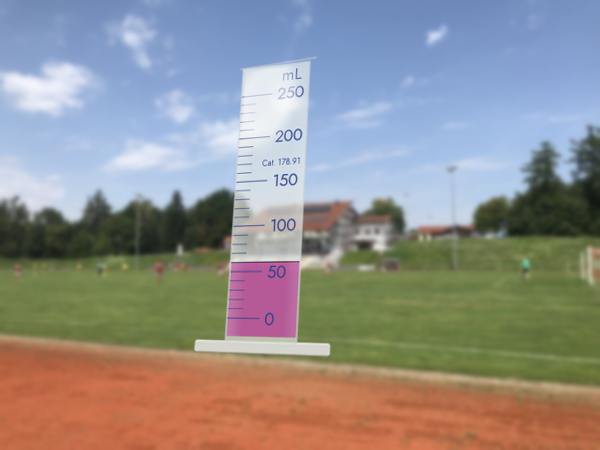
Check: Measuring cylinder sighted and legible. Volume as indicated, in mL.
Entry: 60 mL
